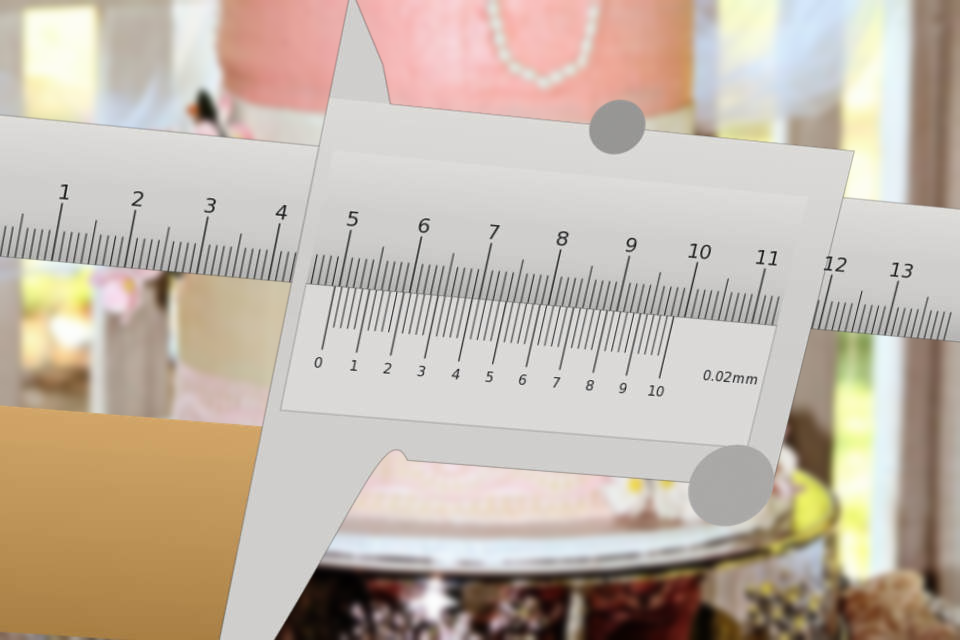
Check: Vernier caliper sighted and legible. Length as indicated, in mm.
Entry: 49.4 mm
